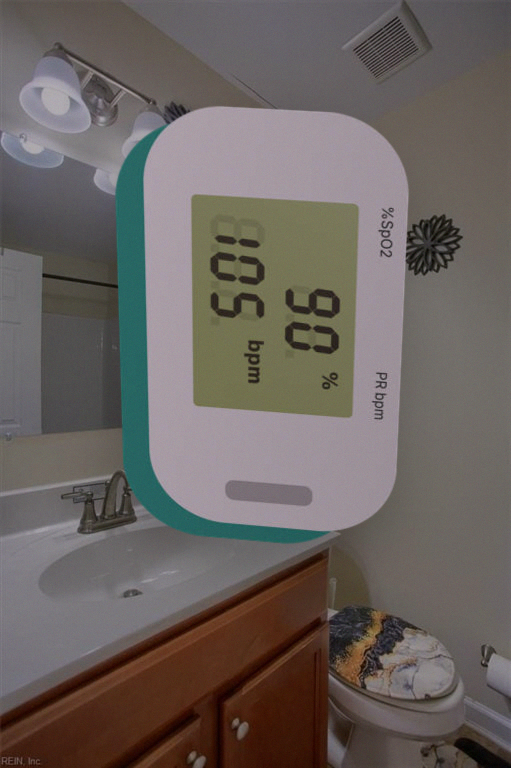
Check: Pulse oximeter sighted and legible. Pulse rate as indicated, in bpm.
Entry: 105 bpm
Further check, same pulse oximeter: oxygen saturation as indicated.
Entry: 90 %
